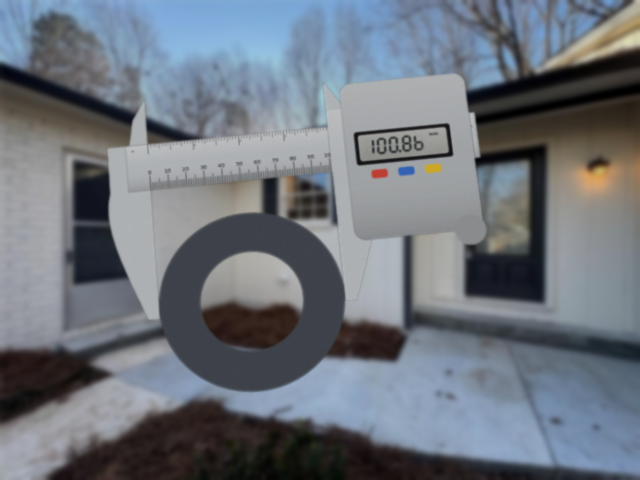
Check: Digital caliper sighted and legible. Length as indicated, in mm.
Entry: 100.86 mm
